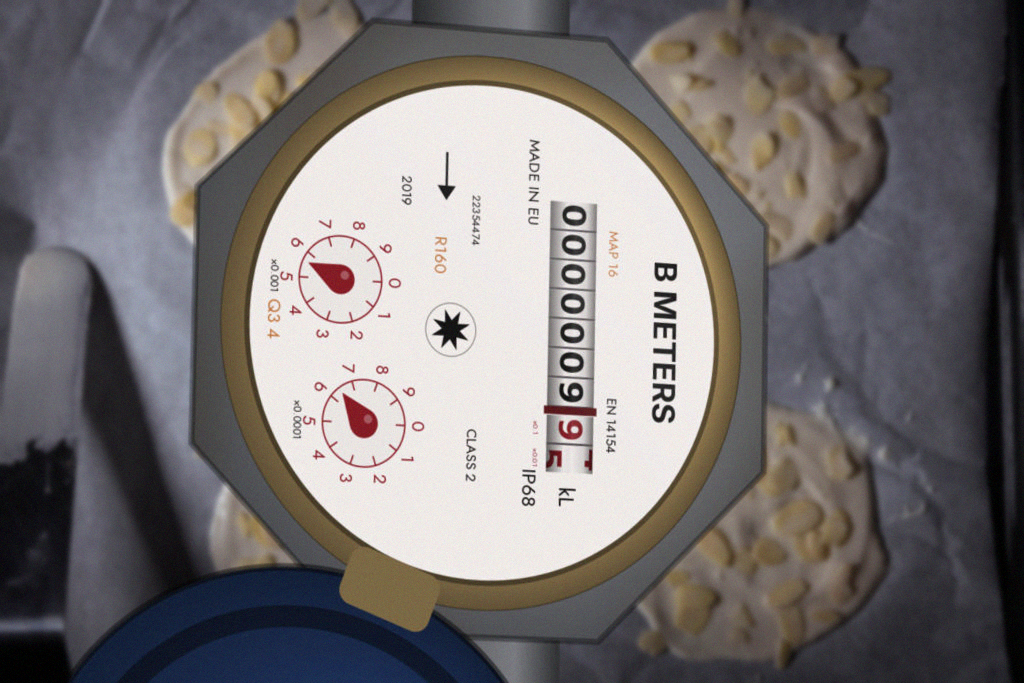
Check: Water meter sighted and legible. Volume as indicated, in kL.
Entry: 9.9456 kL
